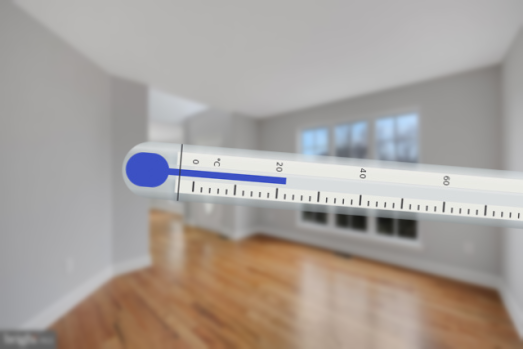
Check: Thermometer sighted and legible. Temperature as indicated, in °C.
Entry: 22 °C
